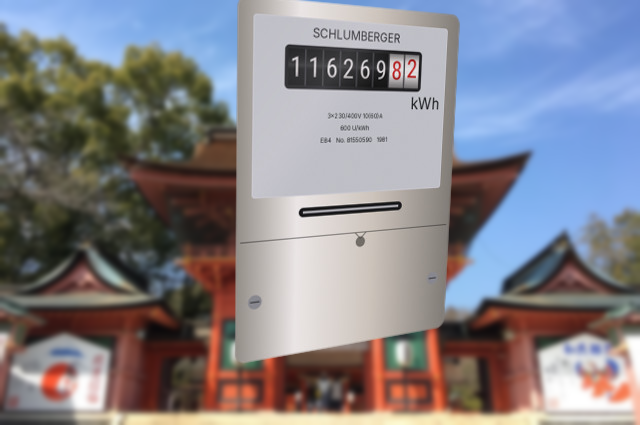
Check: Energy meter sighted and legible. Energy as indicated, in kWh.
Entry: 116269.82 kWh
